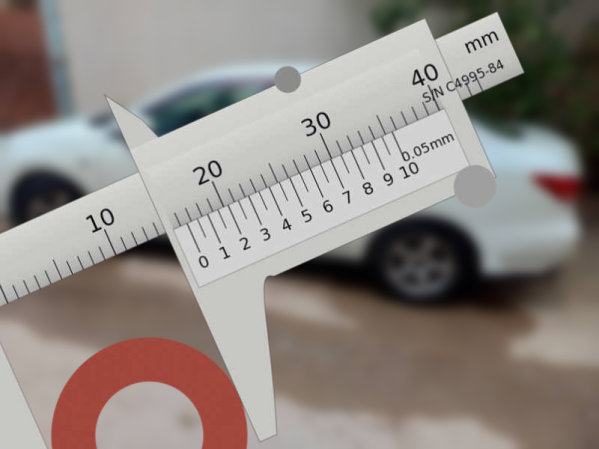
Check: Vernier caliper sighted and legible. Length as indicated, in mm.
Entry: 16.6 mm
